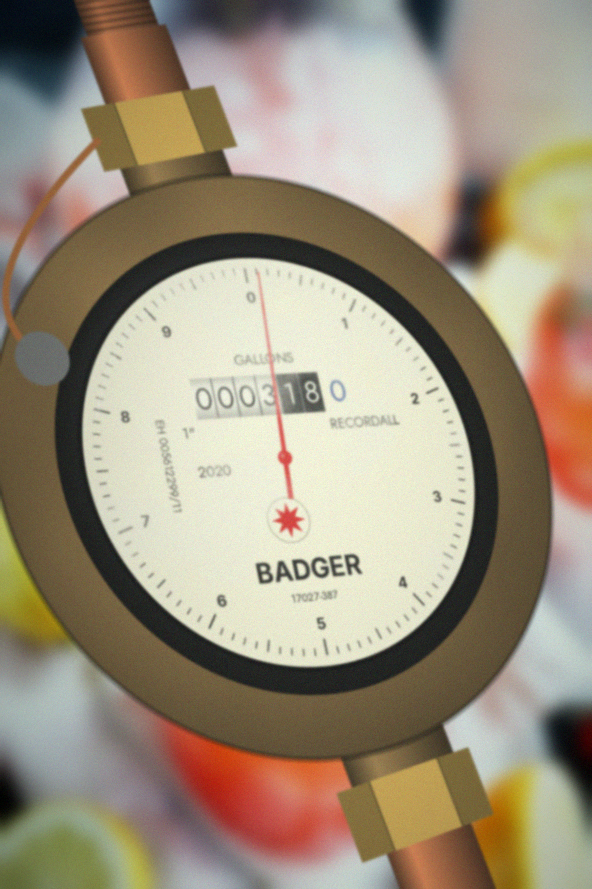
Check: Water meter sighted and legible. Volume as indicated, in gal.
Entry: 3180.1 gal
